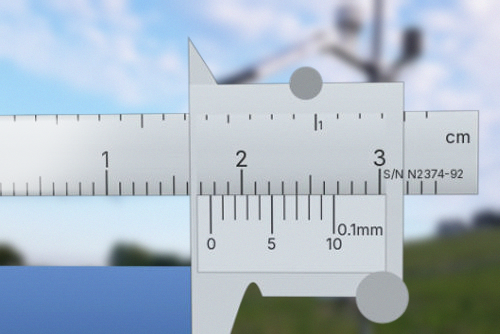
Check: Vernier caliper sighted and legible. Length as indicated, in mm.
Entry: 17.7 mm
